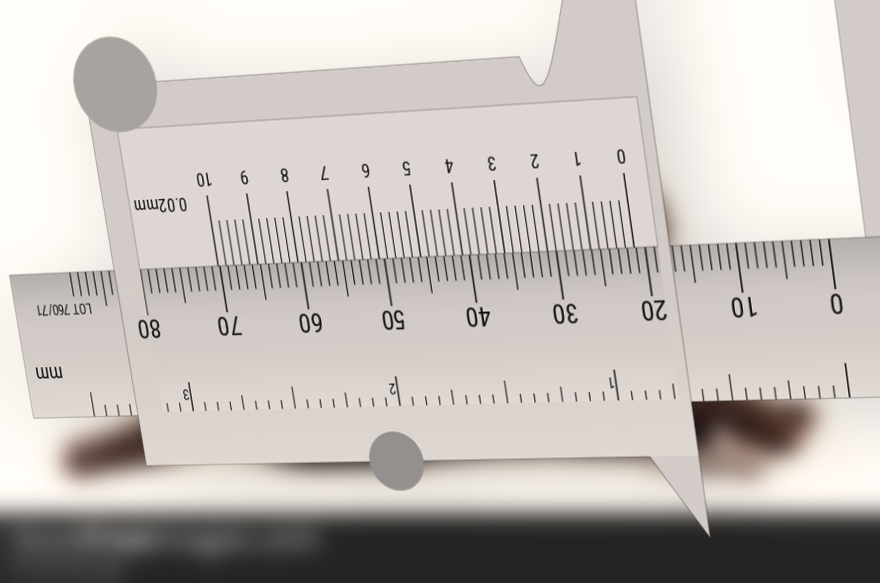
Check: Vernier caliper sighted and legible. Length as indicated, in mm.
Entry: 21.2 mm
